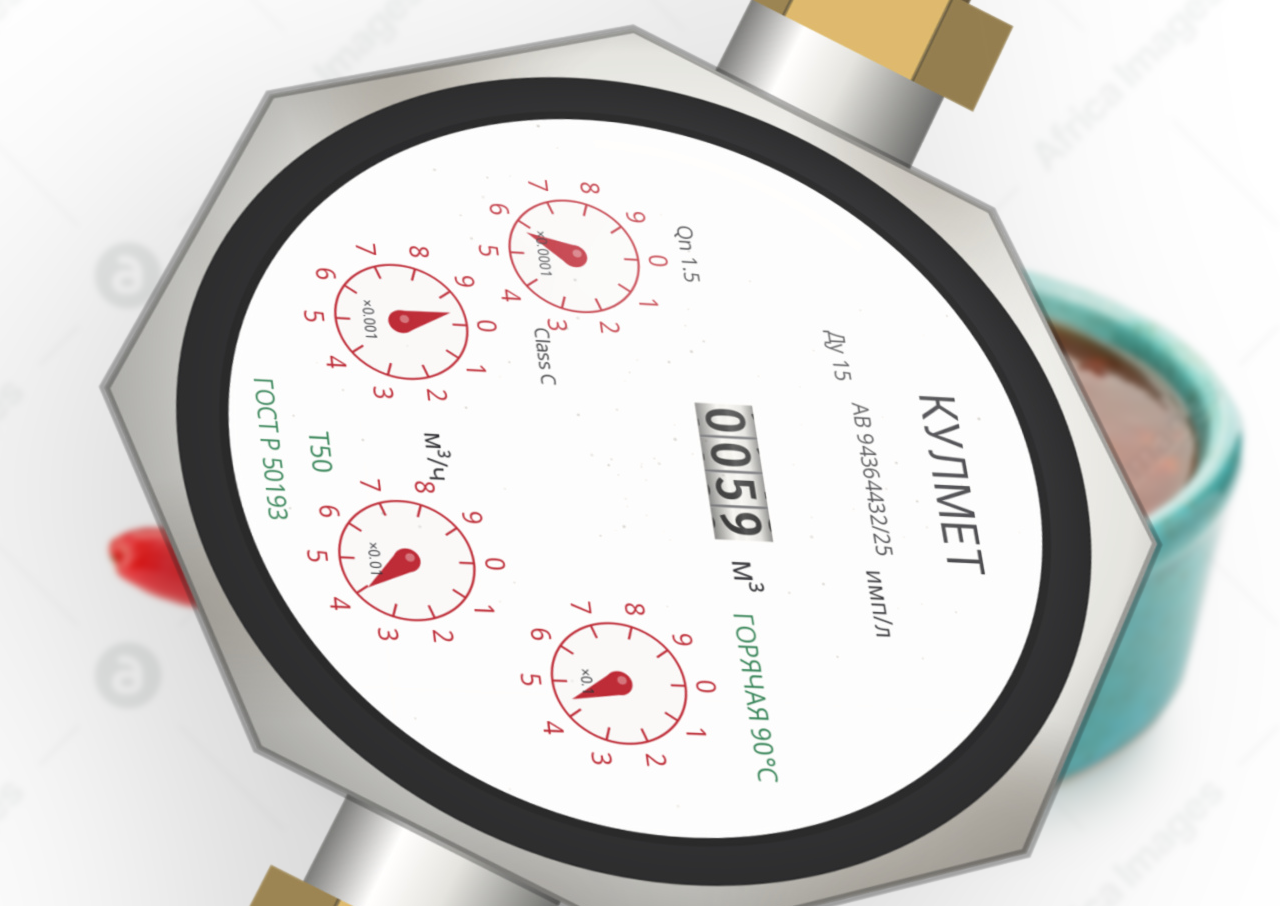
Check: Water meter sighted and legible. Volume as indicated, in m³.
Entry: 59.4395 m³
